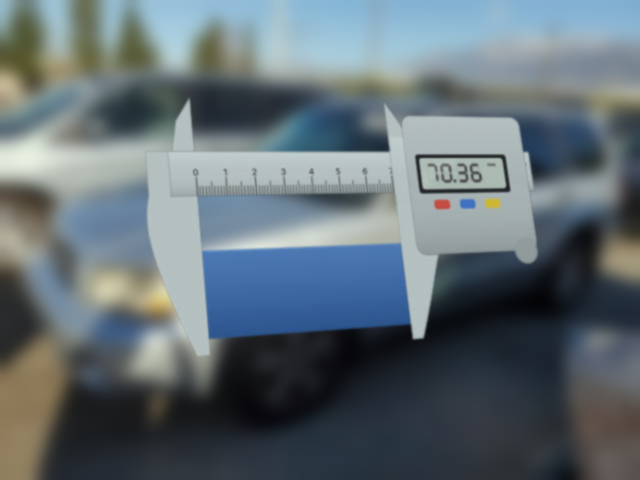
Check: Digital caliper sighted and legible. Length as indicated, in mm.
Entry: 70.36 mm
